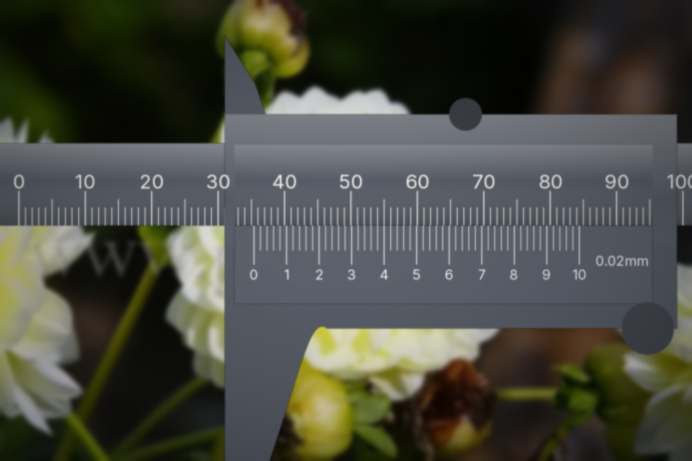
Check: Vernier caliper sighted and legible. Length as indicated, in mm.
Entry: 35.4 mm
